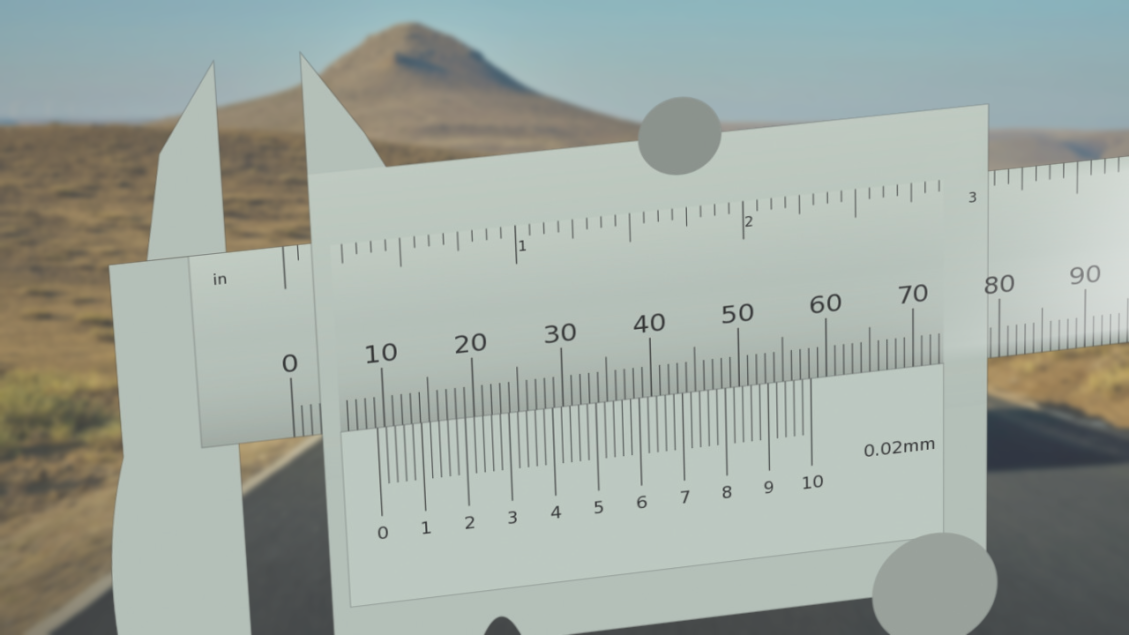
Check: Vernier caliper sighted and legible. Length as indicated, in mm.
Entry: 9.2 mm
